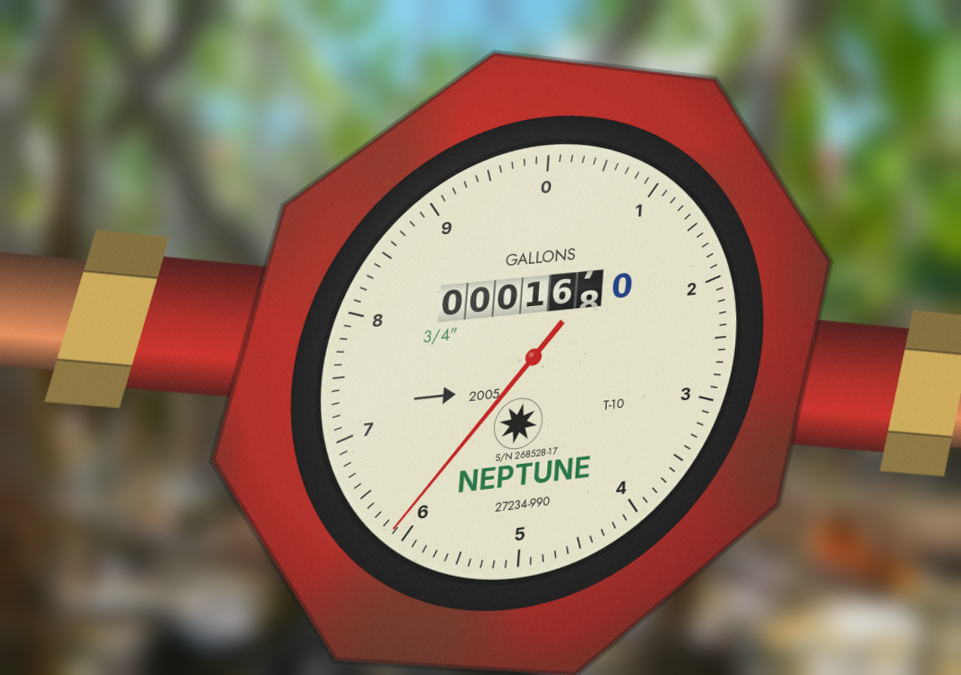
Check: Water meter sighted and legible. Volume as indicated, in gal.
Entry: 1676.1 gal
